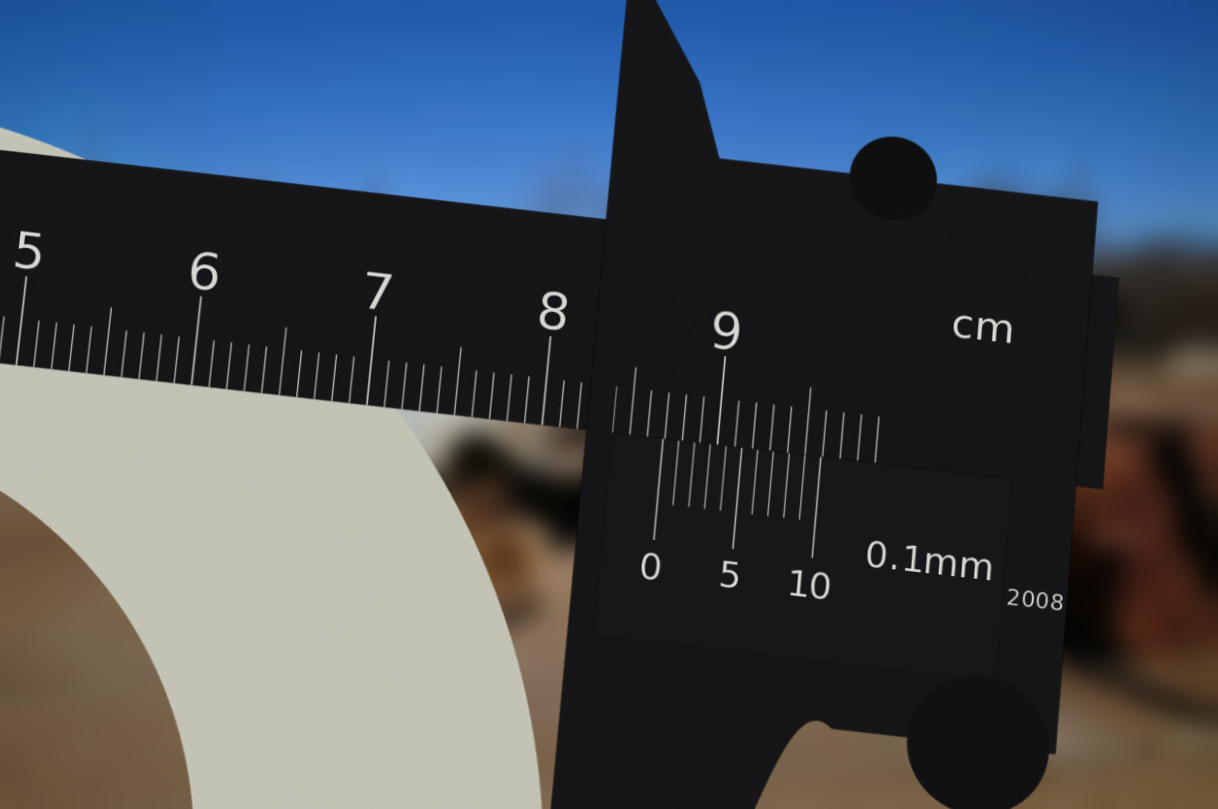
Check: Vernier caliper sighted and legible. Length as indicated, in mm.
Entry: 86.9 mm
